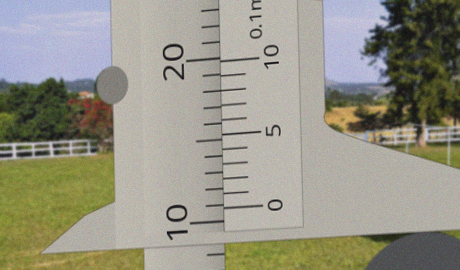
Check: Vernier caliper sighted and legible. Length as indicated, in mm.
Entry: 10.8 mm
